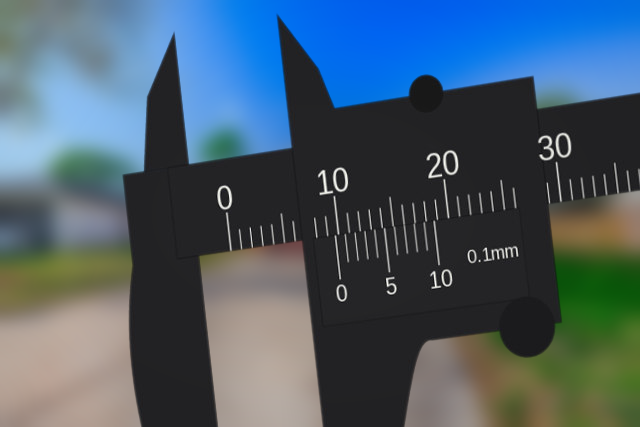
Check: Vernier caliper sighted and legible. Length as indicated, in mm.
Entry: 9.7 mm
